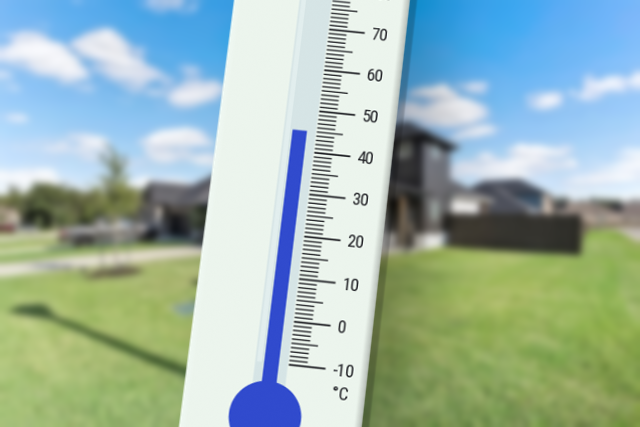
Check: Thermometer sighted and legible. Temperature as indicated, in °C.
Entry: 45 °C
